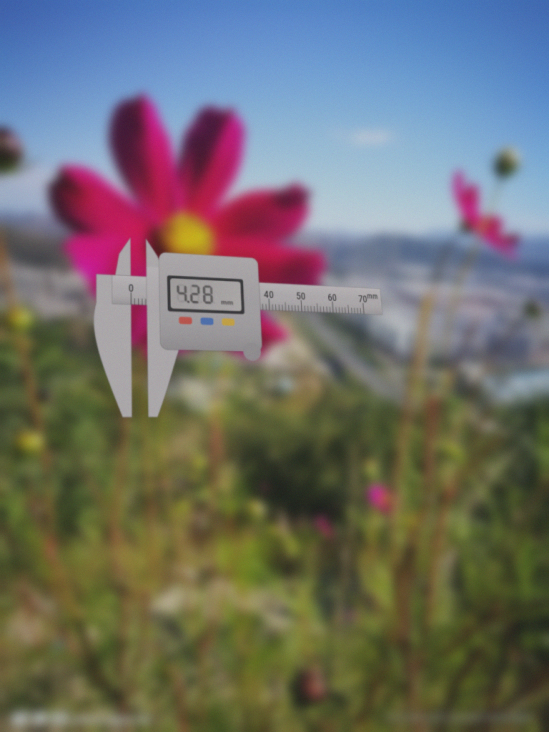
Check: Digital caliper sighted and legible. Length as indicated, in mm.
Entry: 4.28 mm
